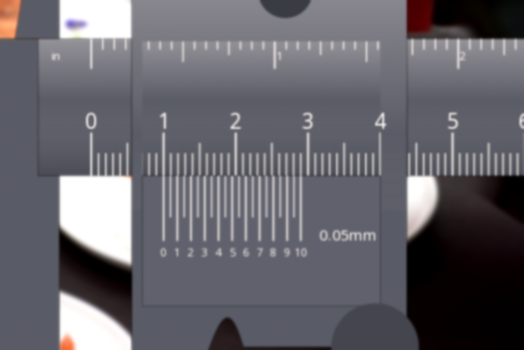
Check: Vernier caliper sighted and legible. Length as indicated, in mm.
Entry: 10.0 mm
